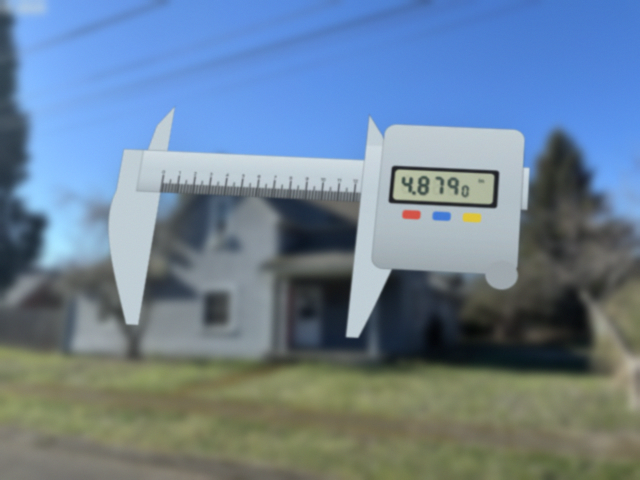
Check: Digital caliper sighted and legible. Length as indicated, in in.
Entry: 4.8790 in
